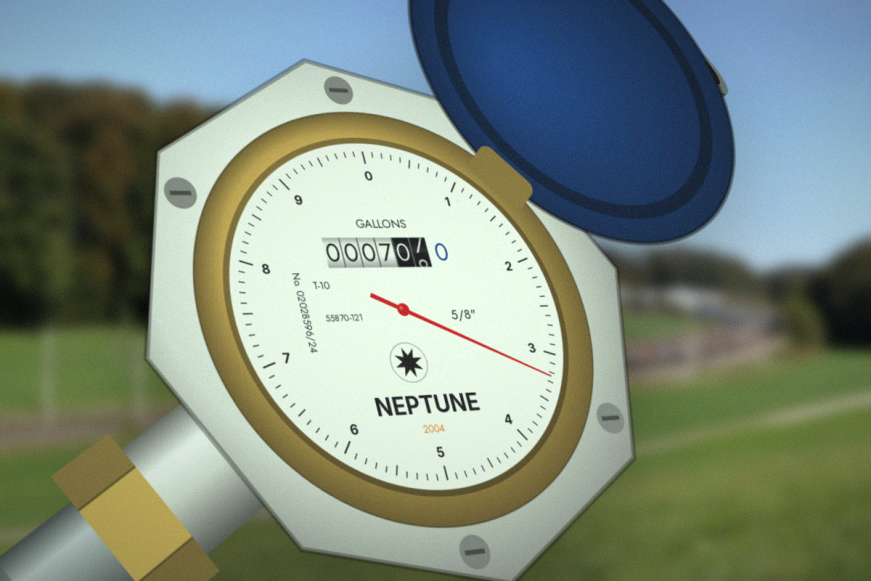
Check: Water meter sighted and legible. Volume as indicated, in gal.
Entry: 7073.2 gal
